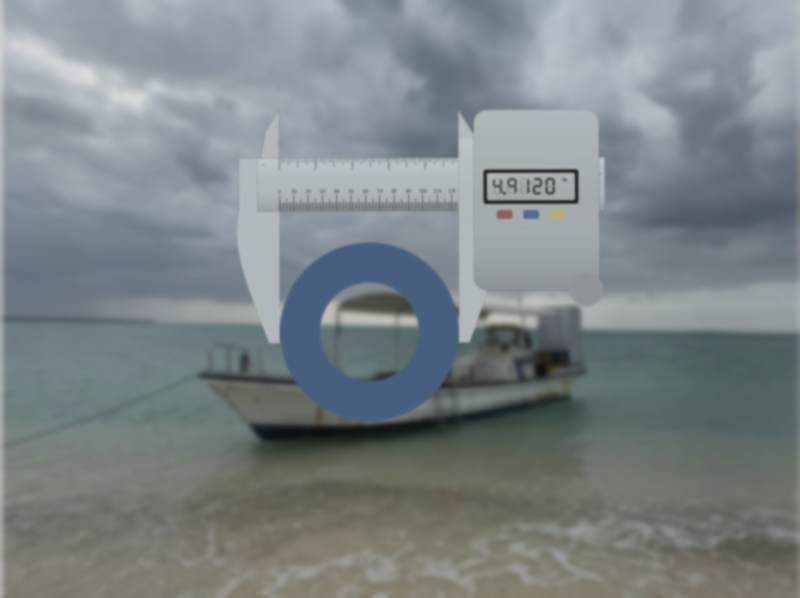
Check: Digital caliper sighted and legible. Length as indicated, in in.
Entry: 4.9120 in
